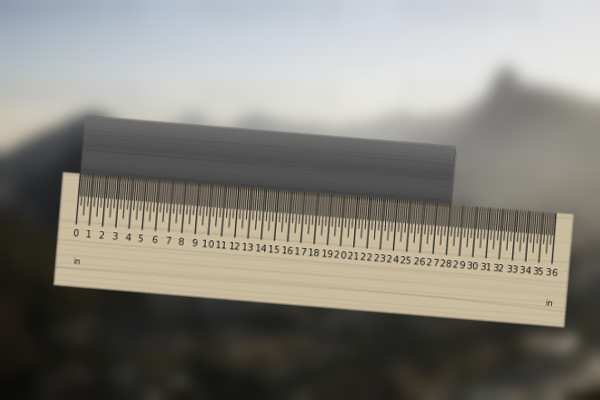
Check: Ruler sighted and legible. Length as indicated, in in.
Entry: 28 in
